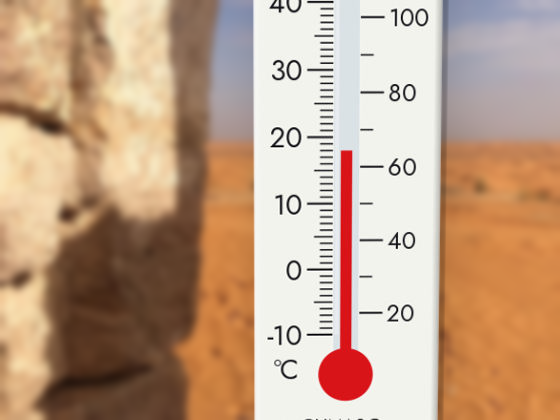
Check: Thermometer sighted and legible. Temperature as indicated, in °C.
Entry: 18 °C
